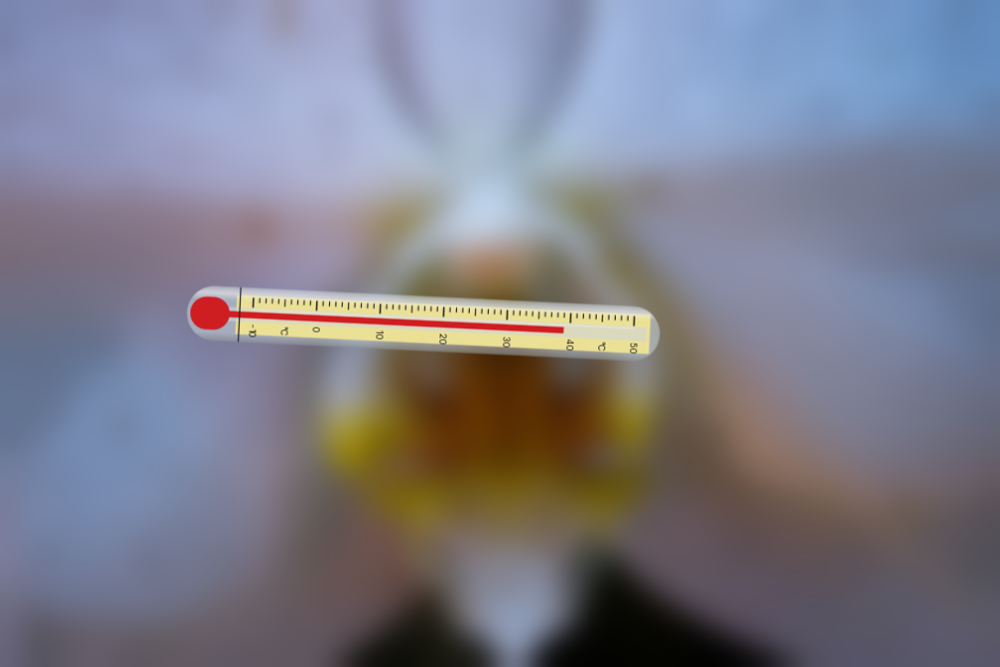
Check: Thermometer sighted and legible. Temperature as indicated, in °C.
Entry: 39 °C
